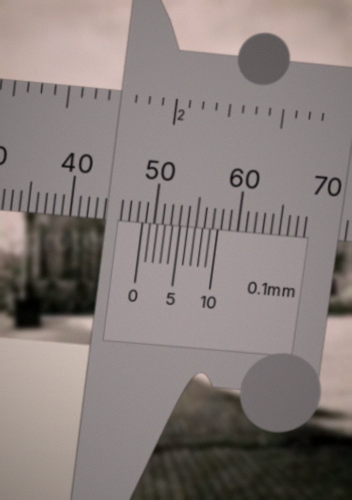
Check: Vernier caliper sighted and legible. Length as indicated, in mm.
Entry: 48.6 mm
